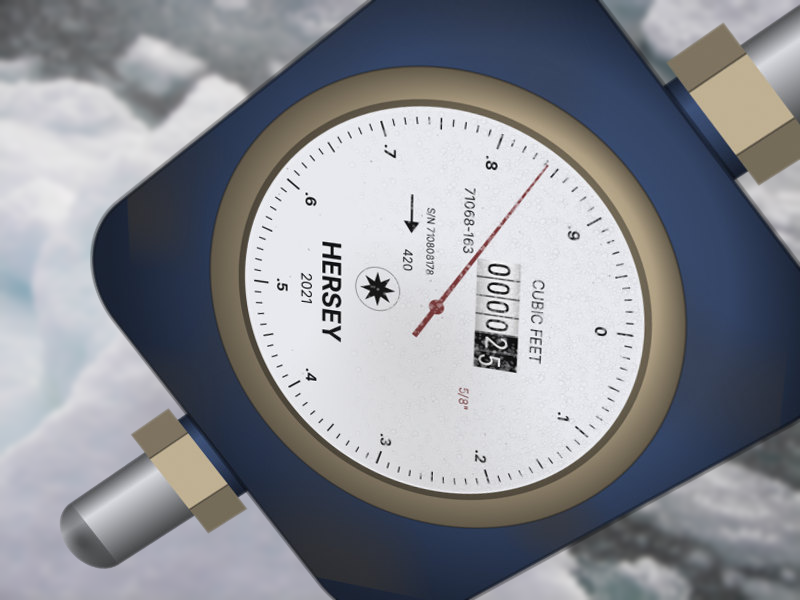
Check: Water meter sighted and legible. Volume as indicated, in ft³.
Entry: 24.84 ft³
